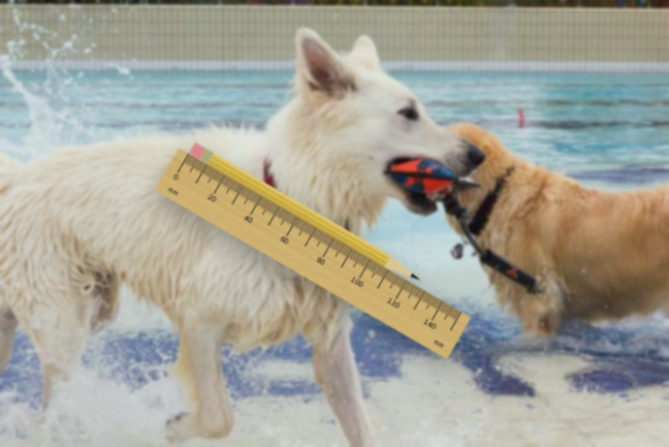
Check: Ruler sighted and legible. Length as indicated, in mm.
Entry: 125 mm
